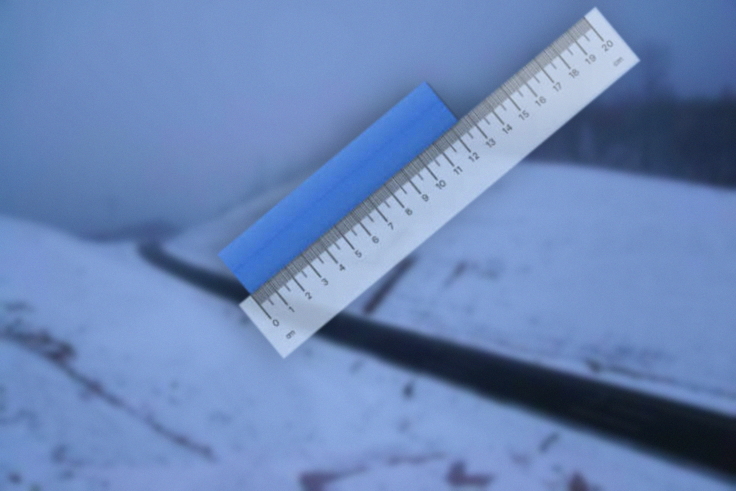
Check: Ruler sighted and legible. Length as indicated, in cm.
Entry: 12.5 cm
